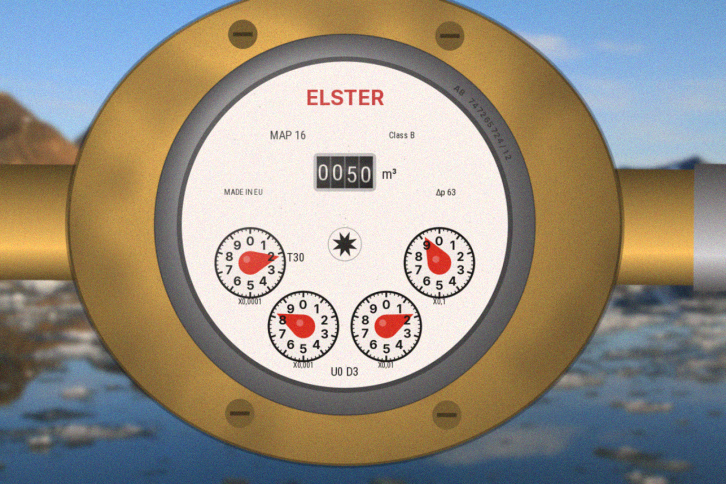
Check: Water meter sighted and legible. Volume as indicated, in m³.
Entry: 49.9182 m³
